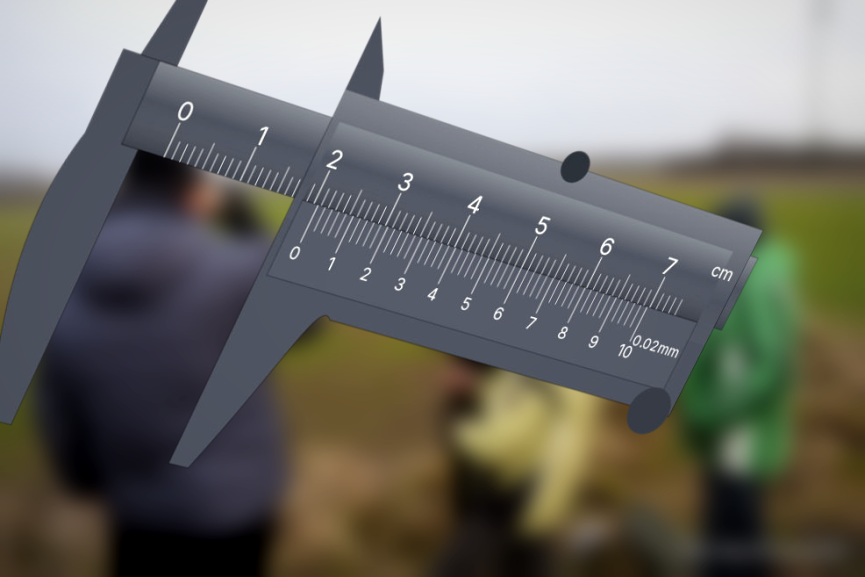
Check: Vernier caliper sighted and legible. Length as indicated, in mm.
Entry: 20.6 mm
